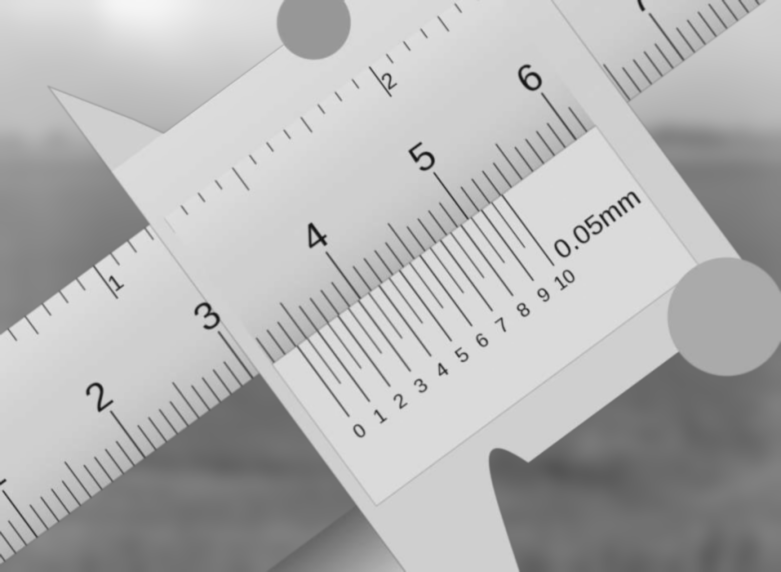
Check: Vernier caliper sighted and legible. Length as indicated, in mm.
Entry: 34.1 mm
